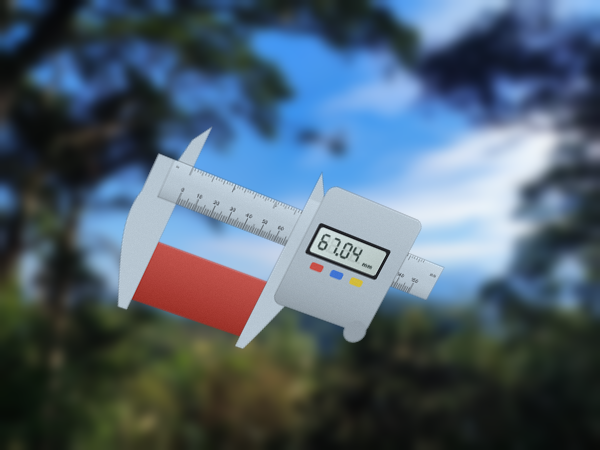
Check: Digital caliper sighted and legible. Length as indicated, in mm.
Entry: 67.04 mm
